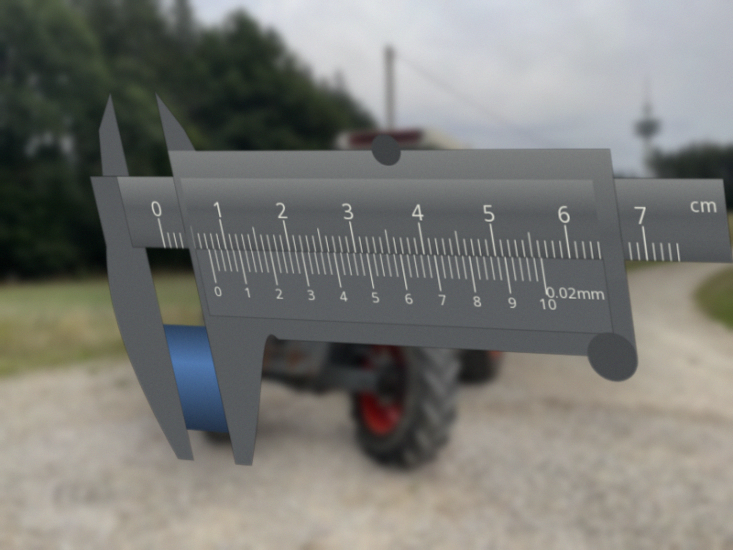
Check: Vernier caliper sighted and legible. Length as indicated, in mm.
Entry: 7.2 mm
